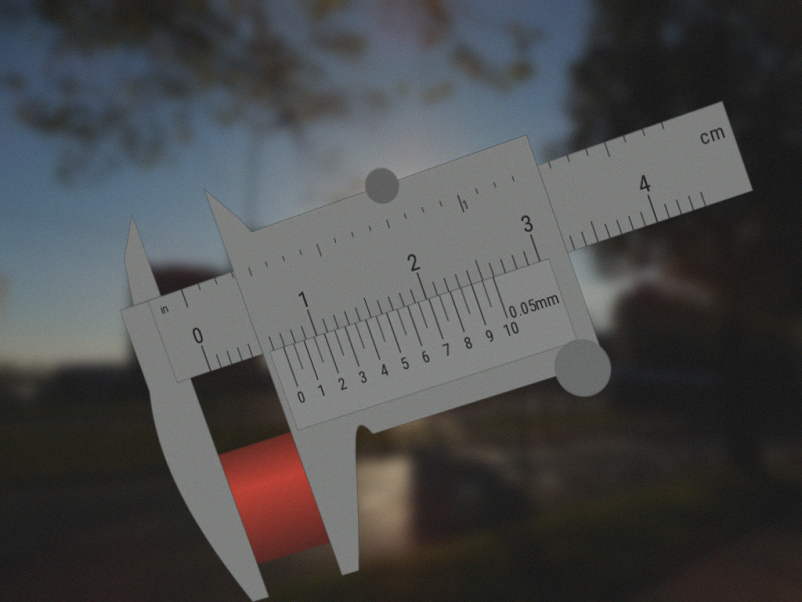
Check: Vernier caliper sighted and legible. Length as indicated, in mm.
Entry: 6.9 mm
